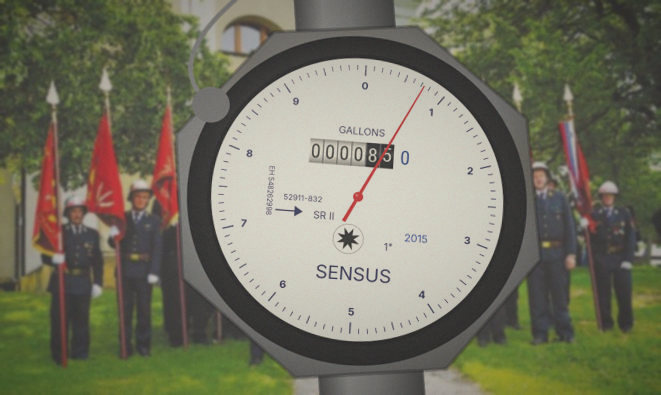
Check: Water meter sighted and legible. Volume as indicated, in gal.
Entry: 850.7 gal
